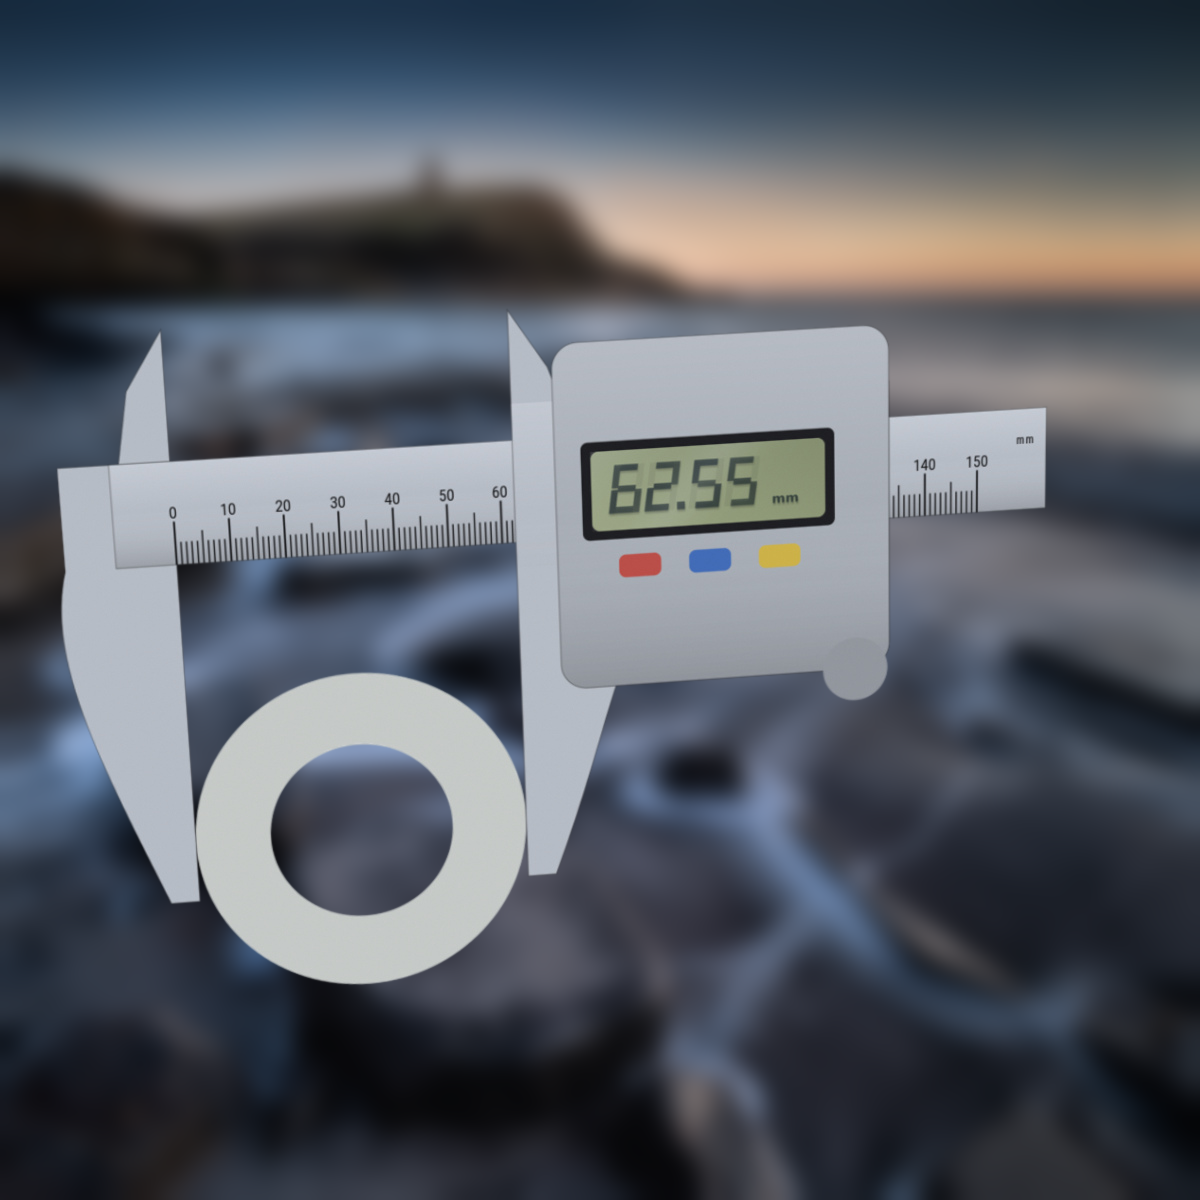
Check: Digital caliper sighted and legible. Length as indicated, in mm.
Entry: 62.55 mm
